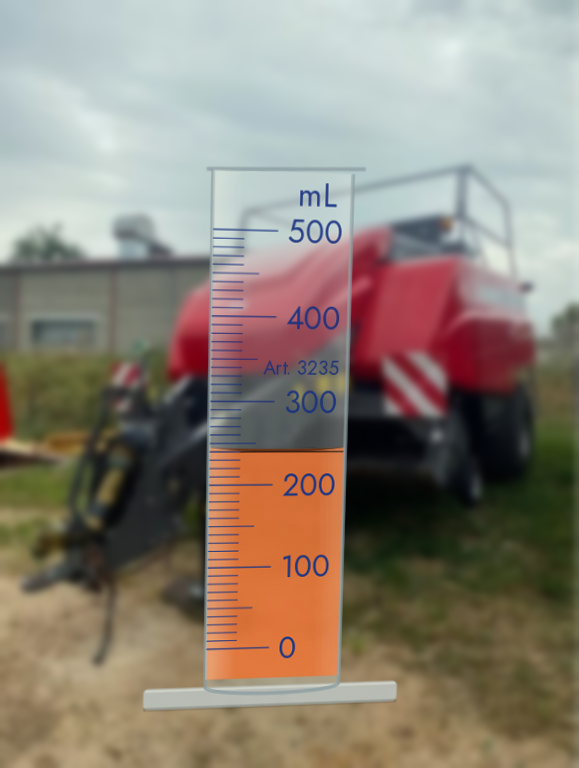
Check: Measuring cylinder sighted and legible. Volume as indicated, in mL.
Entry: 240 mL
